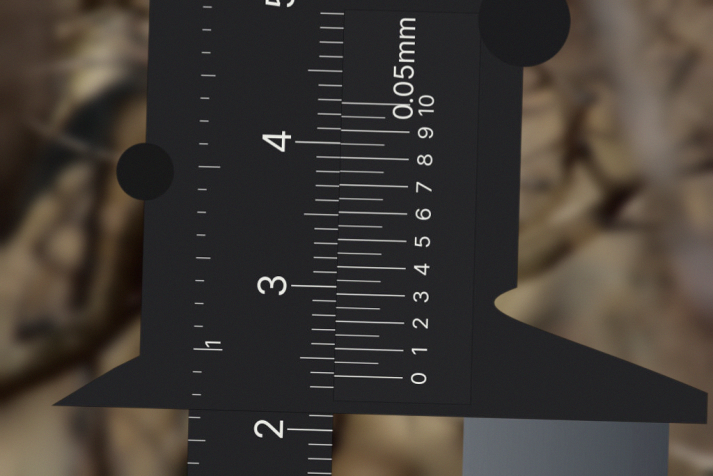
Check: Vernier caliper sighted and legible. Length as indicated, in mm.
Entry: 23.8 mm
